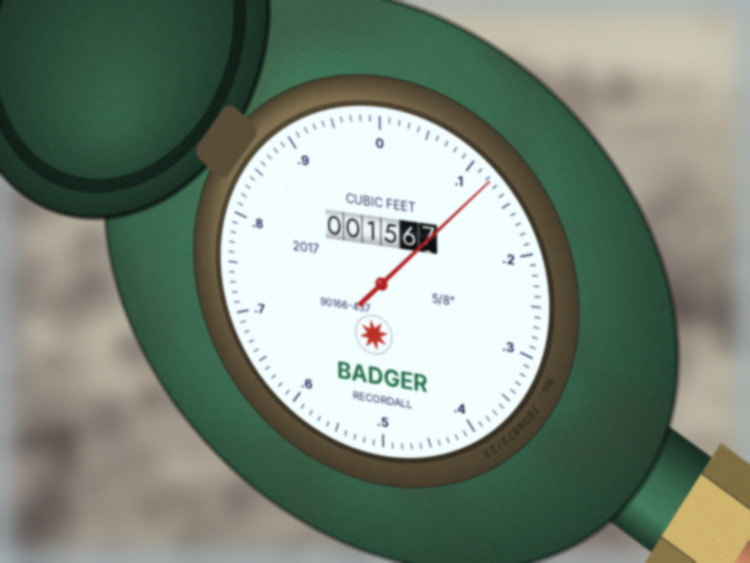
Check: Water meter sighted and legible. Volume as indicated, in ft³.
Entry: 1567.12 ft³
